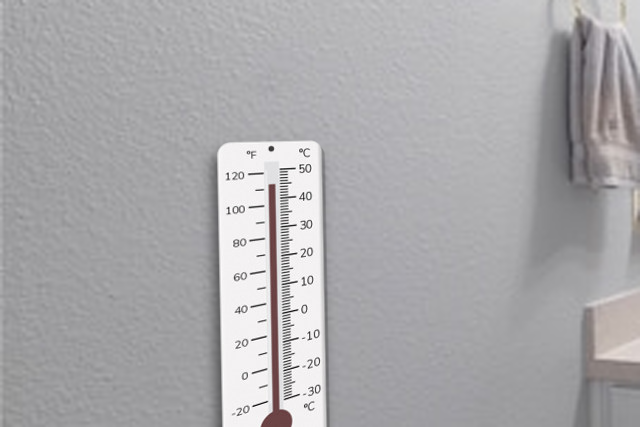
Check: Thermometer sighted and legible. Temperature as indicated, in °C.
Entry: 45 °C
